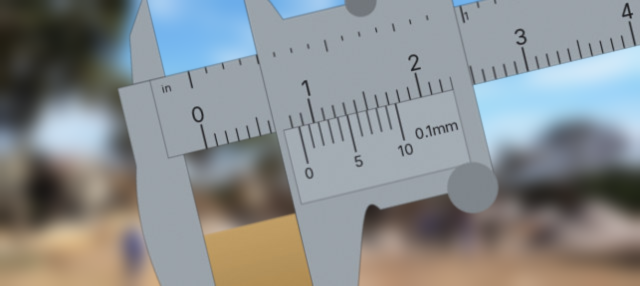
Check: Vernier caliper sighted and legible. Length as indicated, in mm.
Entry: 8.6 mm
